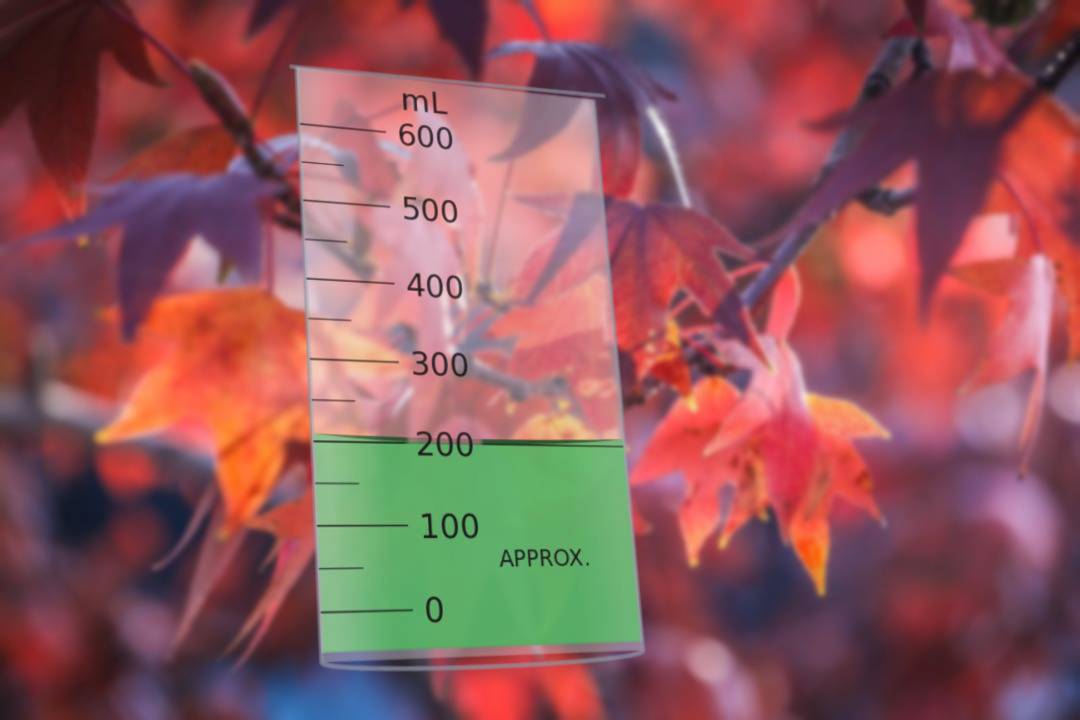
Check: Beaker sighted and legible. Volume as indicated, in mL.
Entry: 200 mL
